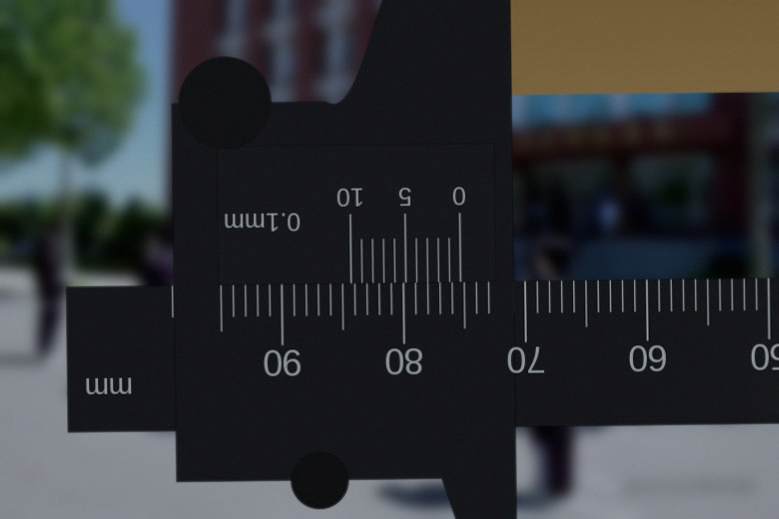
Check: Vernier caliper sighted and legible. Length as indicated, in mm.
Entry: 75.3 mm
